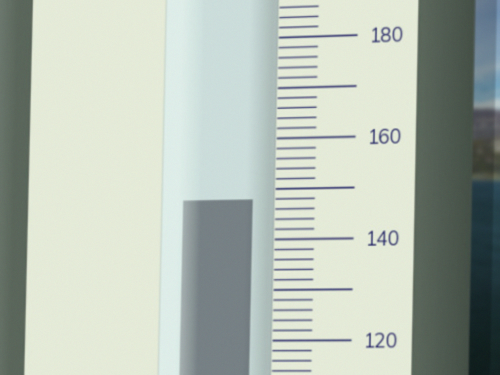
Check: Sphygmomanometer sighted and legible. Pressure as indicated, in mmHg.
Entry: 148 mmHg
